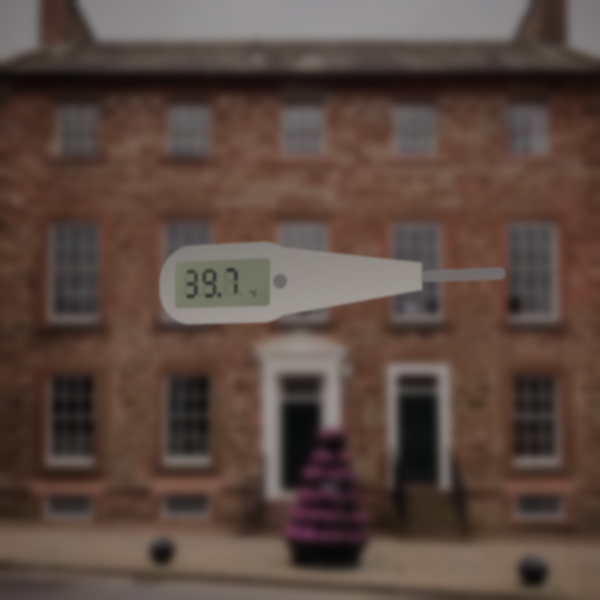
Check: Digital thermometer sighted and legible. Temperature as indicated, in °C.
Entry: 39.7 °C
